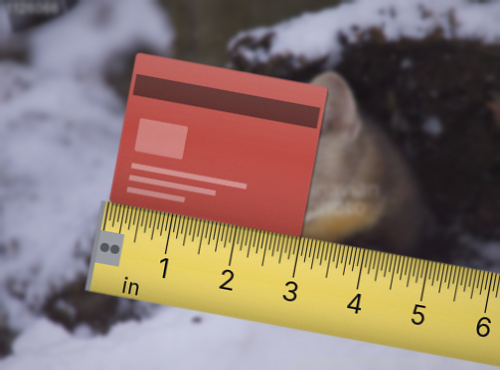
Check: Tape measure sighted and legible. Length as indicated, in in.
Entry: 3 in
